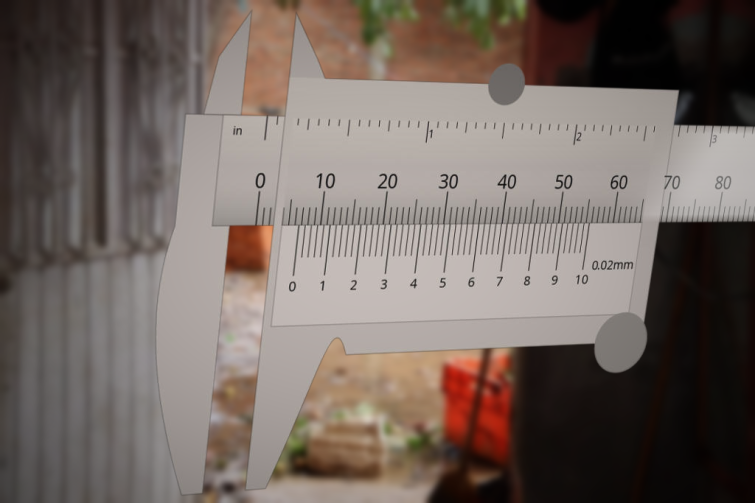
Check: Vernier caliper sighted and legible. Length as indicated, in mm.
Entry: 6.6 mm
